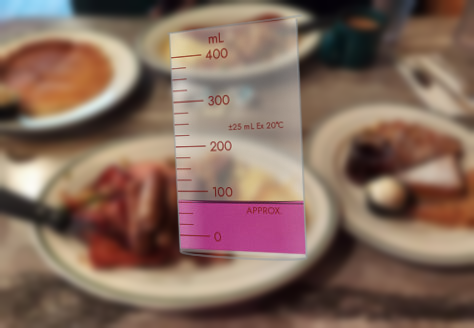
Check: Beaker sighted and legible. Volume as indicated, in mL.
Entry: 75 mL
